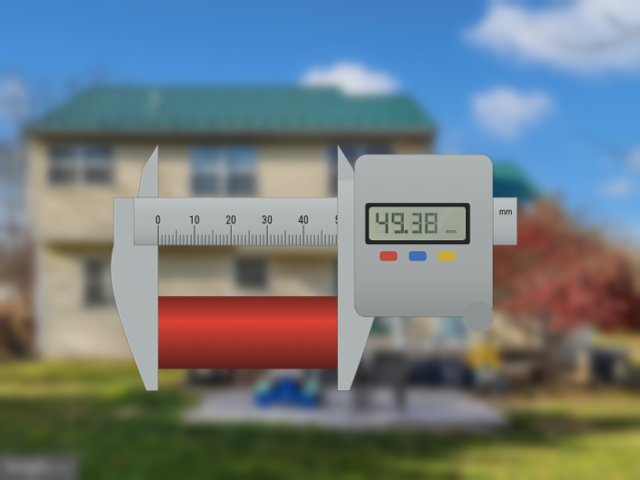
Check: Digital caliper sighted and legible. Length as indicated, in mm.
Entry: 49.38 mm
